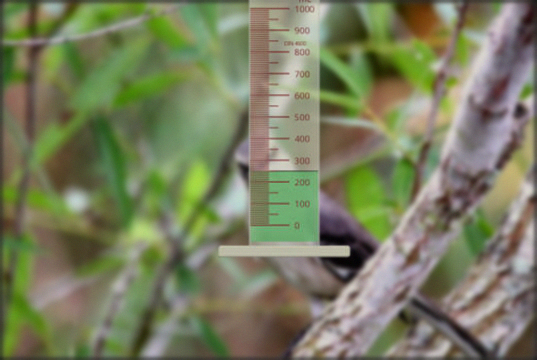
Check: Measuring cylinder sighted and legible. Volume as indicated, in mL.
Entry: 250 mL
